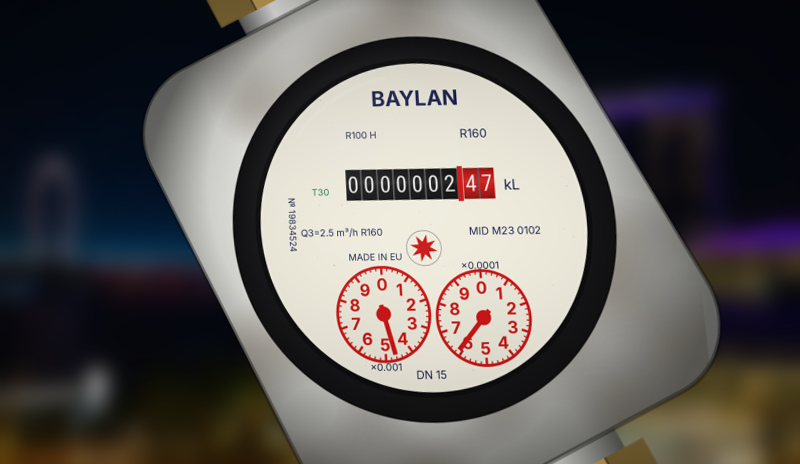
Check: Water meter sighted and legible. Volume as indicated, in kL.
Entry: 2.4746 kL
